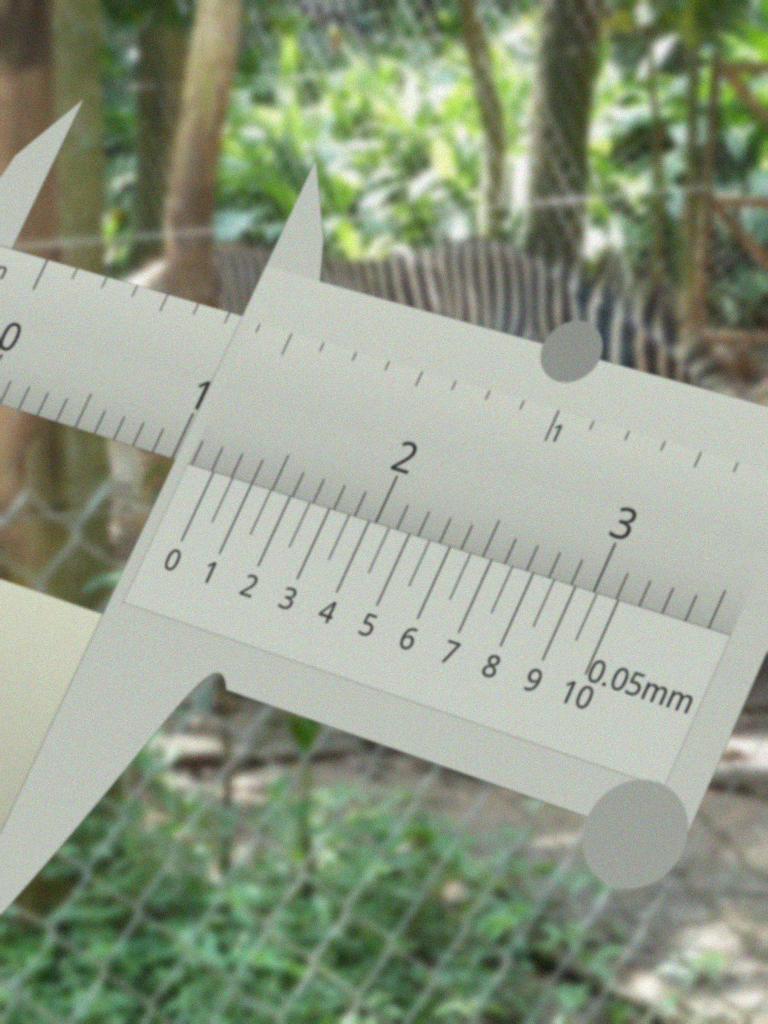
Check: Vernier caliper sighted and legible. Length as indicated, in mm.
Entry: 12.1 mm
